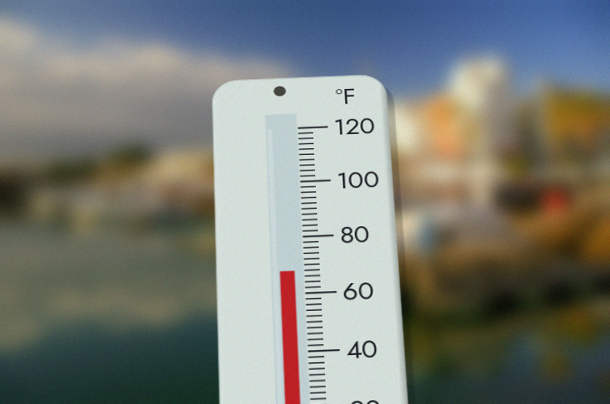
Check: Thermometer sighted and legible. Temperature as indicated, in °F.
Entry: 68 °F
